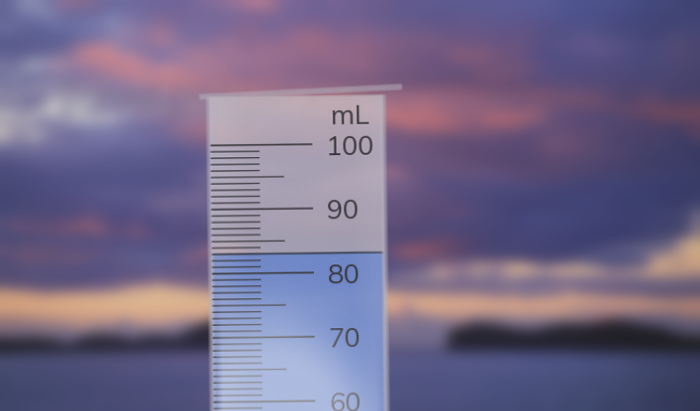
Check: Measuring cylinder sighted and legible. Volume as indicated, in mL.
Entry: 83 mL
